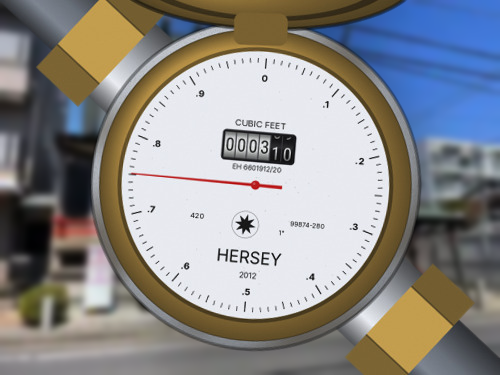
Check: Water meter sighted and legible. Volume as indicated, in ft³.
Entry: 309.75 ft³
